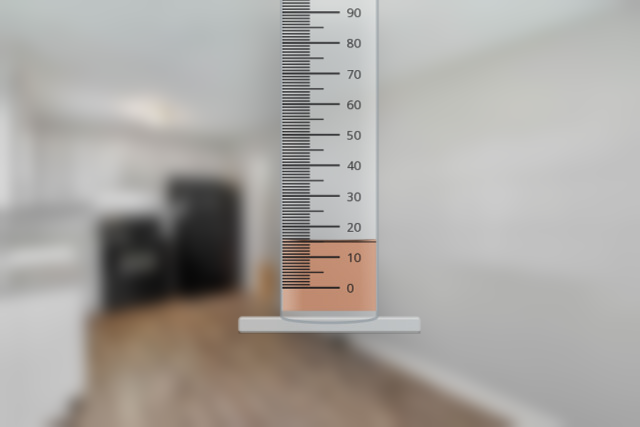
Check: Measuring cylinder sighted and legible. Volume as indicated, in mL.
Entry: 15 mL
